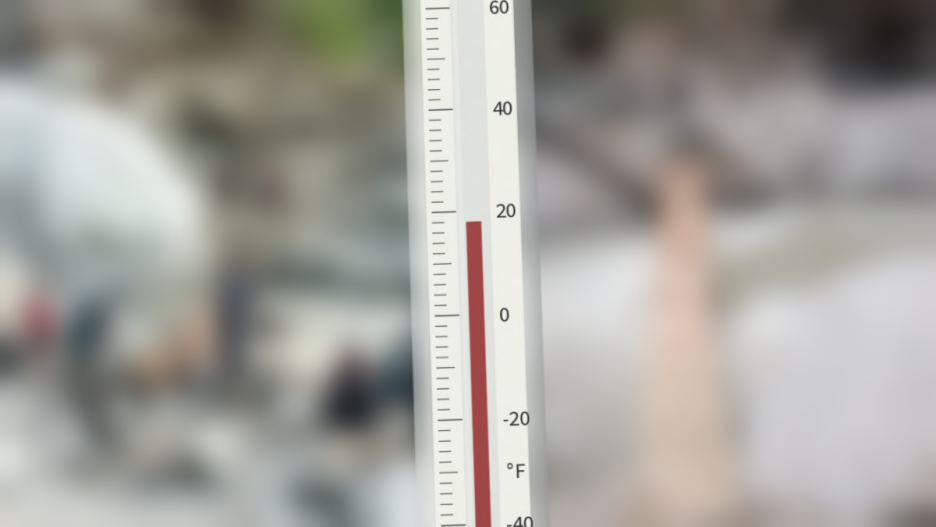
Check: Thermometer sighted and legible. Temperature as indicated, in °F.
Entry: 18 °F
